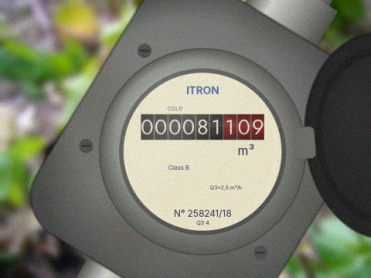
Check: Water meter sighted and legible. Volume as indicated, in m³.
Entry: 81.109 m³
